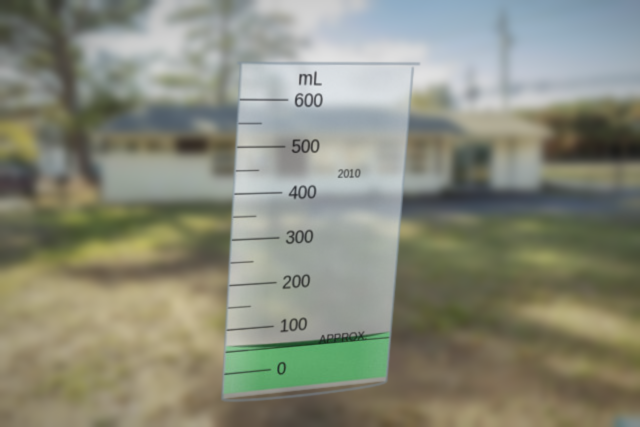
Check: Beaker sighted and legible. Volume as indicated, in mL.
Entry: 50 mL
